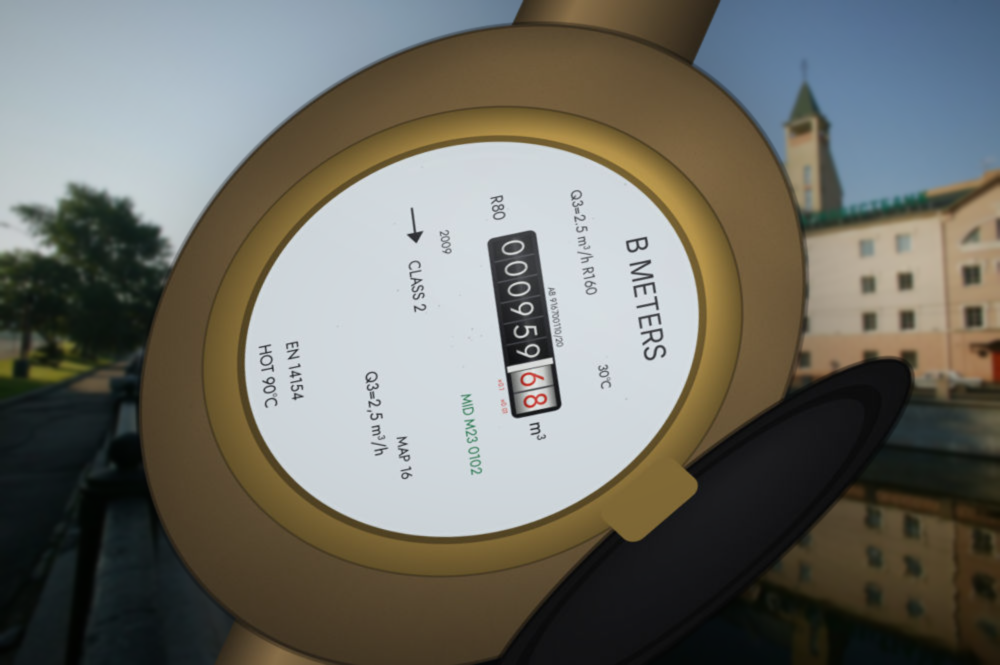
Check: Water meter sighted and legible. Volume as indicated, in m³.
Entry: 959.68 m³
